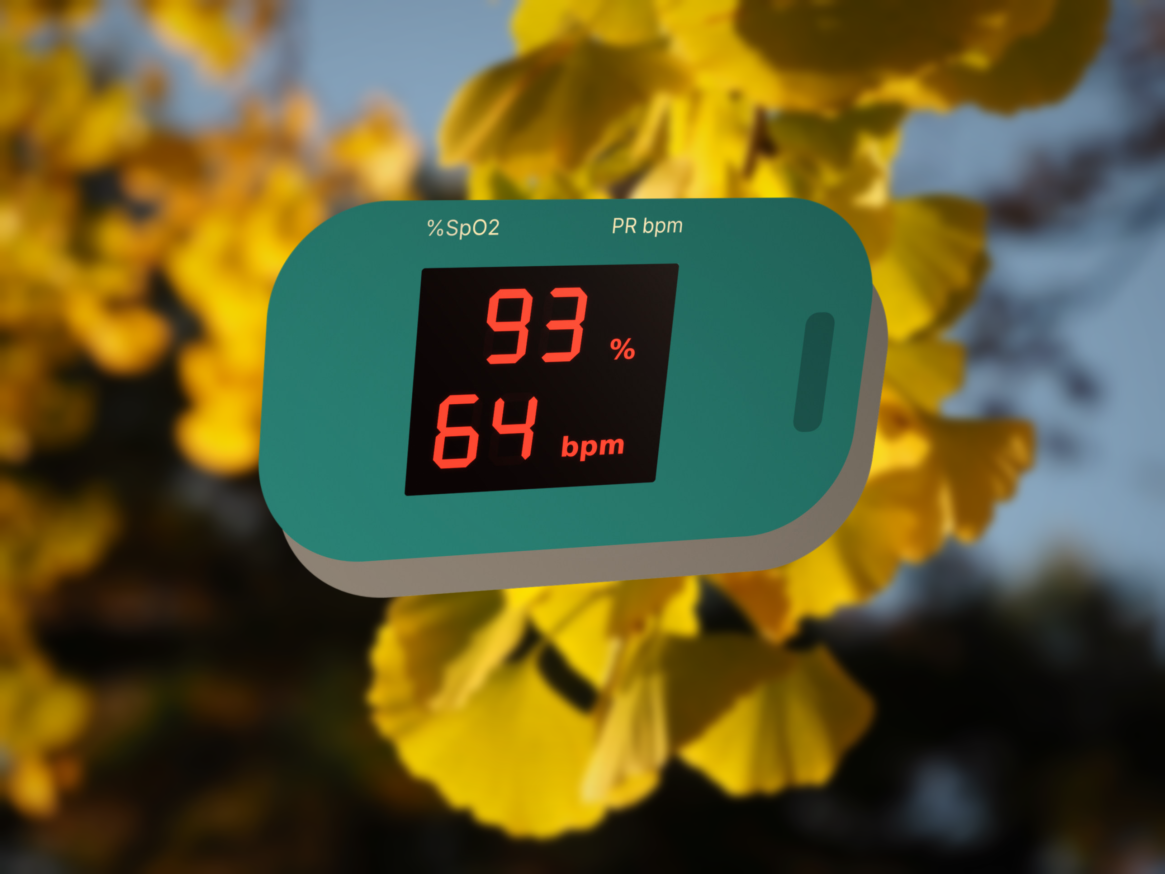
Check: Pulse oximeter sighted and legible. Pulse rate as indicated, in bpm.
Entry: 64 bpm
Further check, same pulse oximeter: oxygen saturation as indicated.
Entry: 93 %
